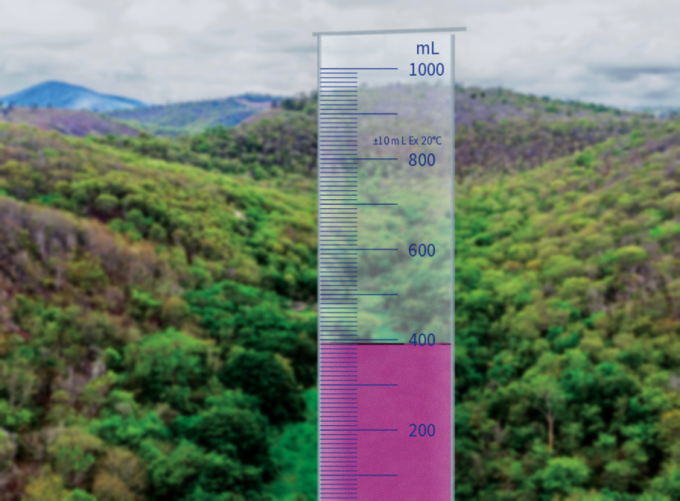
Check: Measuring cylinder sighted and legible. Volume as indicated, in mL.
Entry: 390 mL
